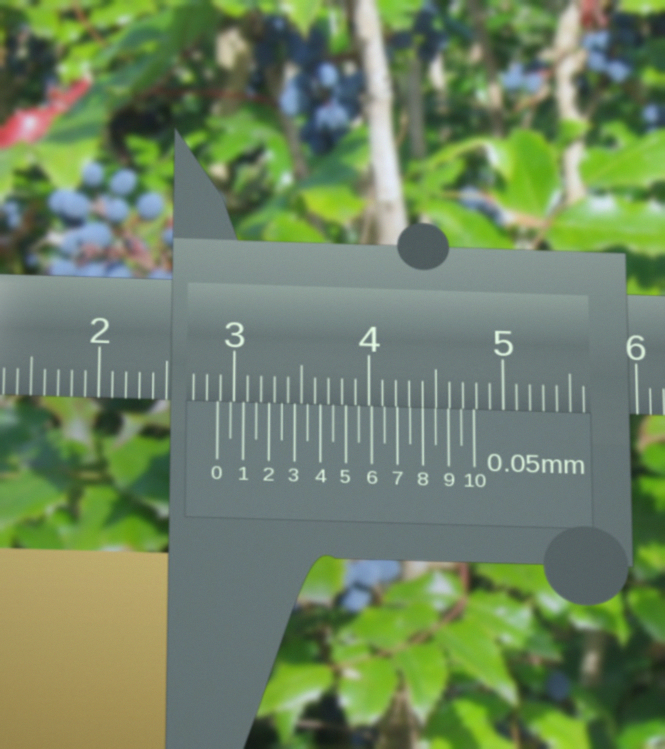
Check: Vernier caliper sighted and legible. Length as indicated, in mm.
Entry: 28.8 mm
